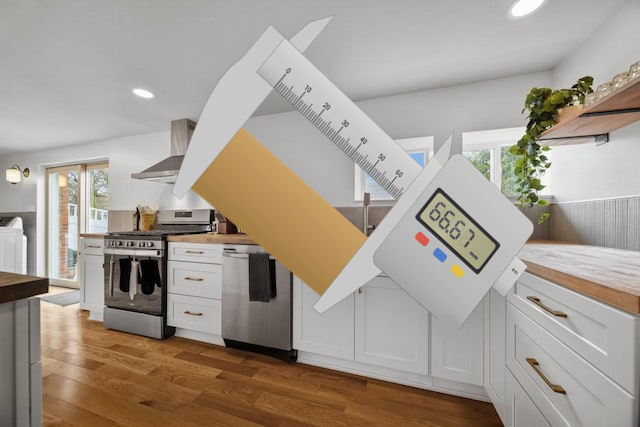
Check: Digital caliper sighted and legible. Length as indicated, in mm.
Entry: 66.67 mm
